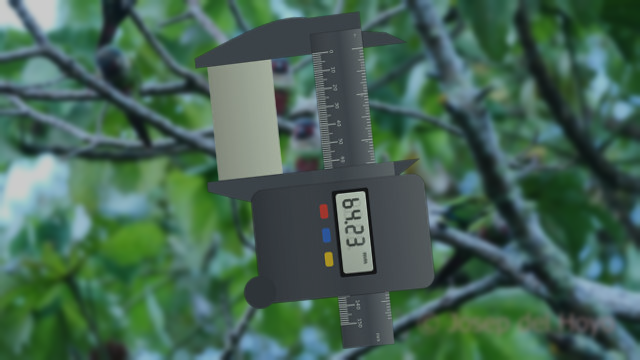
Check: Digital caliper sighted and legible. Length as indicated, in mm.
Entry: 64.23 mm
